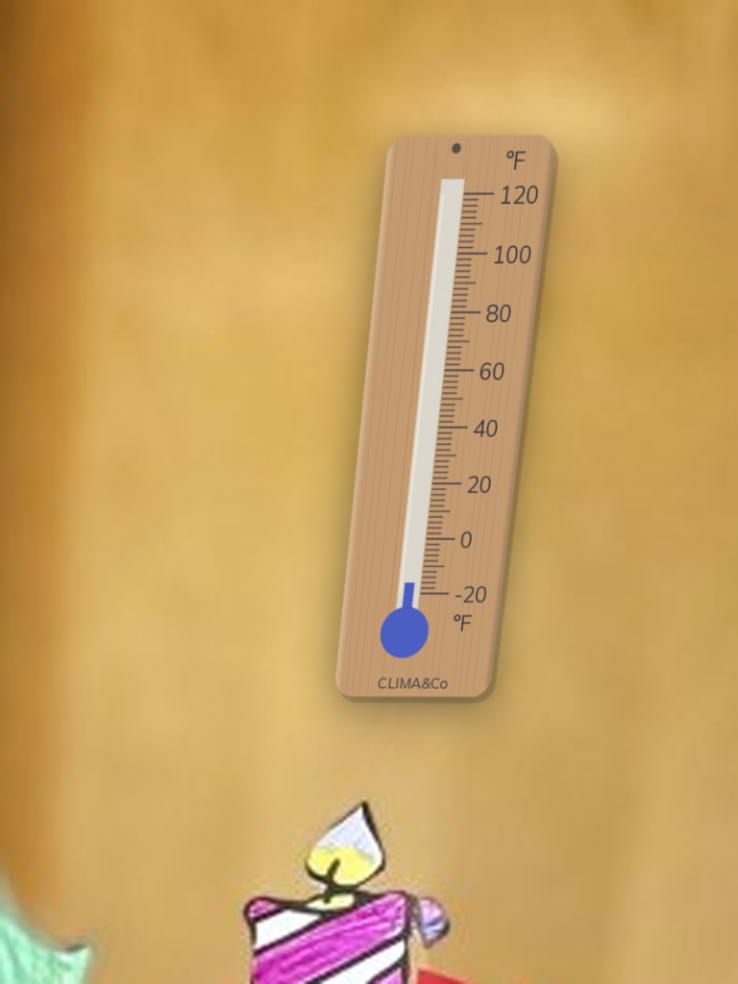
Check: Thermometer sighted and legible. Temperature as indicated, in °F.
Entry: -16 °F
